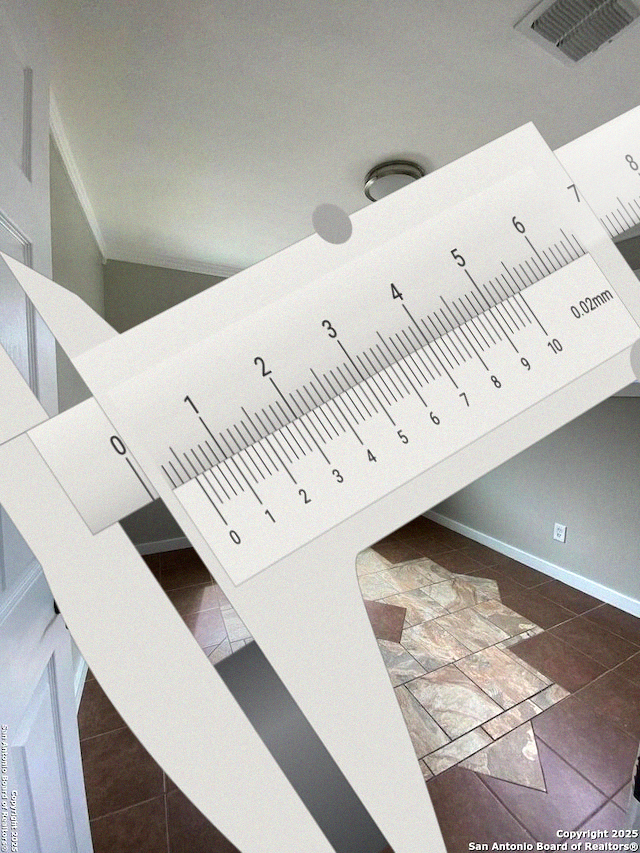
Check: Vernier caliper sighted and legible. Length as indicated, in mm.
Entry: 5.6 mm
